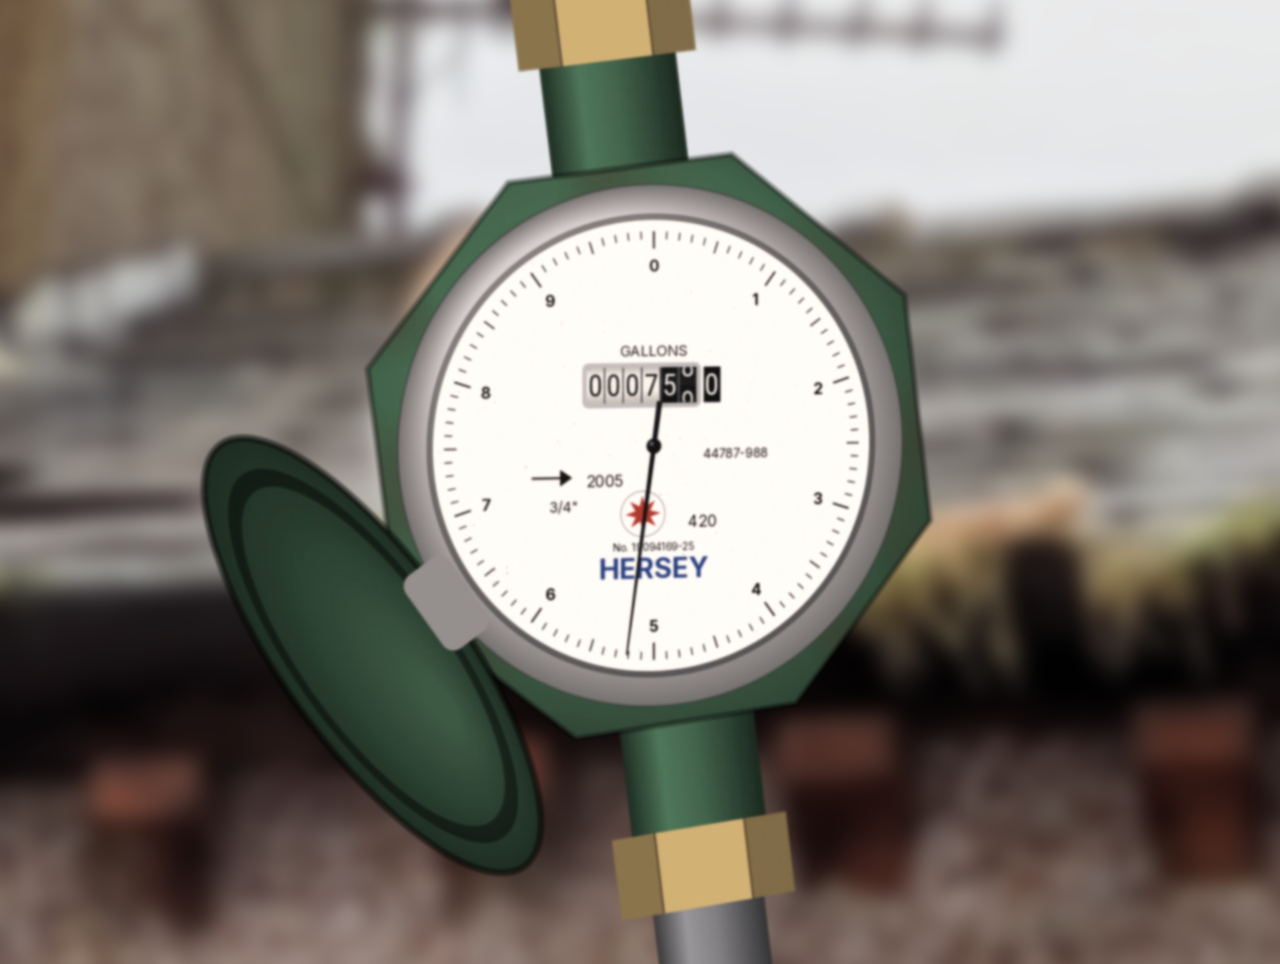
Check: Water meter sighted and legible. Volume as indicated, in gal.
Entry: 7585.2 gal
